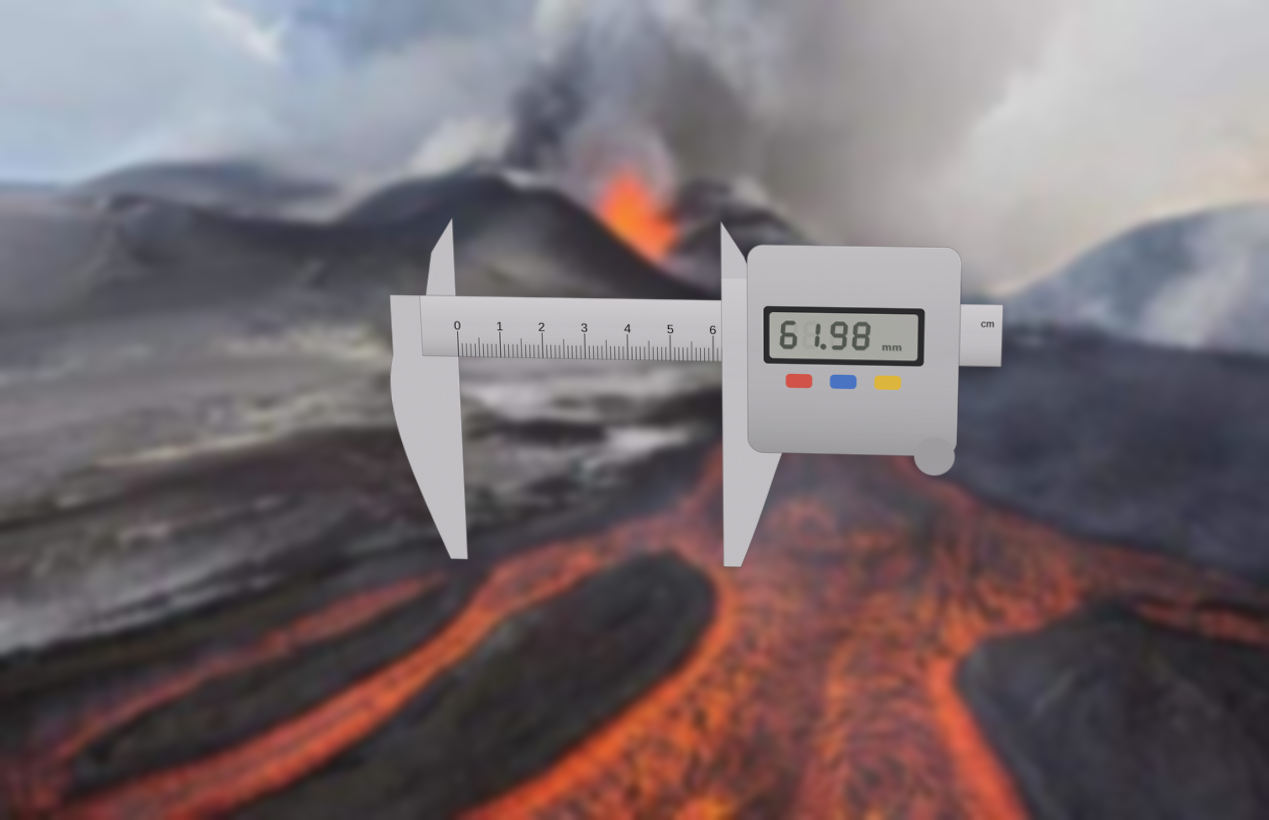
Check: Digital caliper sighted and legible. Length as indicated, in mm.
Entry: 61.98 mm
